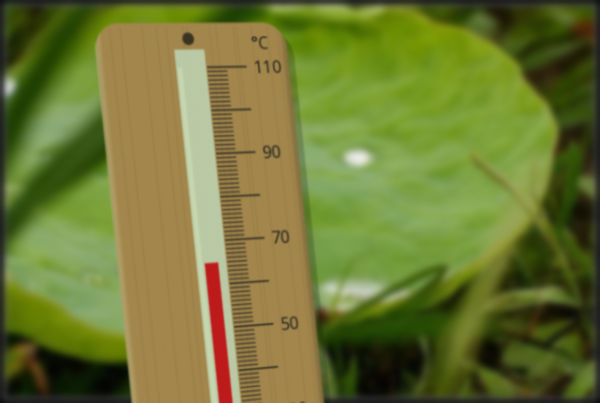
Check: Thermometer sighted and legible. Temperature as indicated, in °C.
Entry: 65 °C
